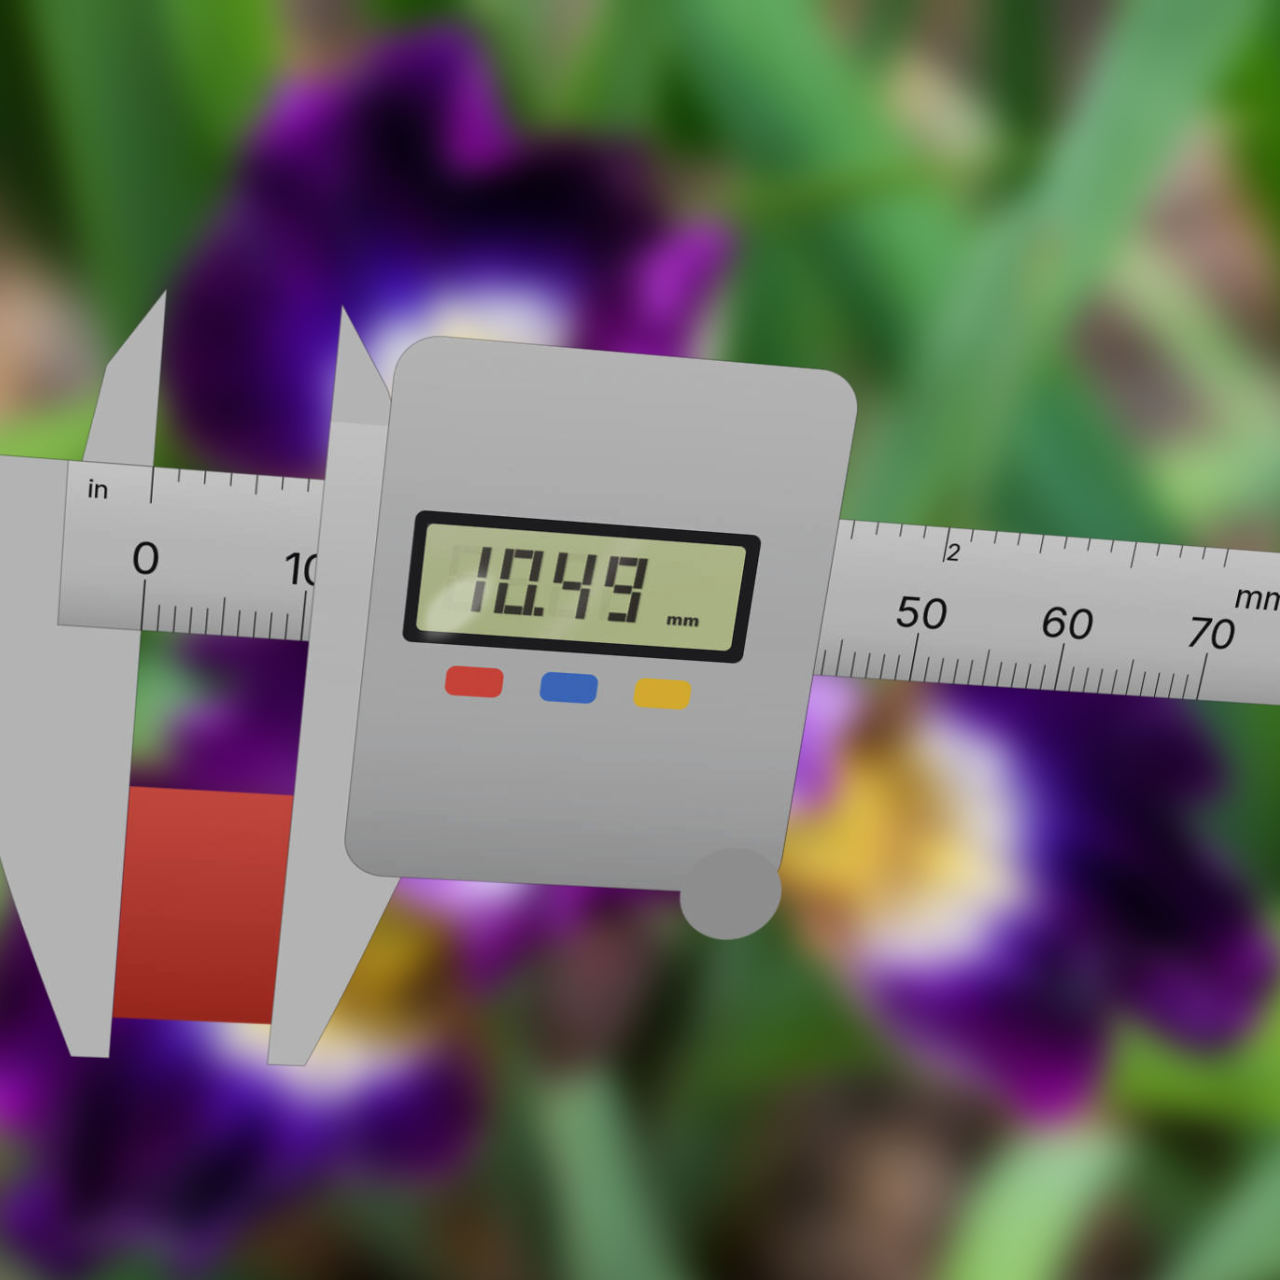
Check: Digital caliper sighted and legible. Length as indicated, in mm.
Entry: 10.49 mm
